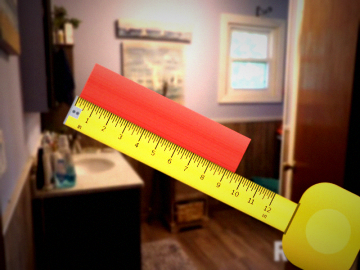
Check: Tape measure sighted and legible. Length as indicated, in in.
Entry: 9.5 in
